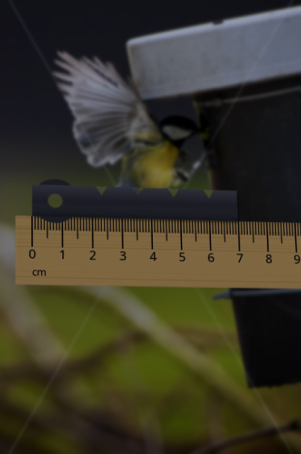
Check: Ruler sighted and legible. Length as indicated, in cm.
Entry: 7 cm
